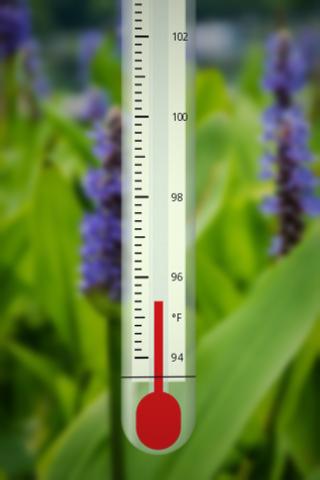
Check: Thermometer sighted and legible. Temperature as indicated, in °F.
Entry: 95.4 °F
